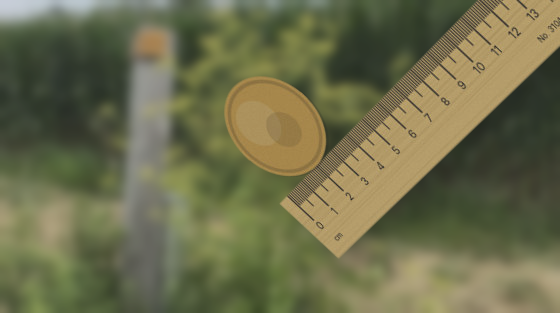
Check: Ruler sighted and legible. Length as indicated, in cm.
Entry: 4 cm
